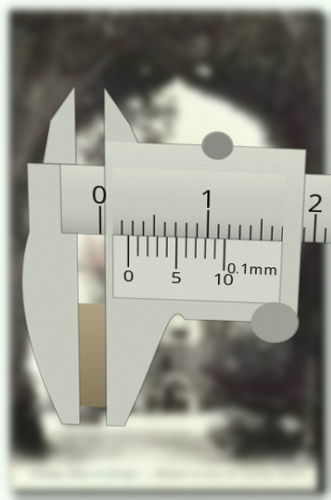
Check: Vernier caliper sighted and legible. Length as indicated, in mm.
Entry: 2.6 mm
